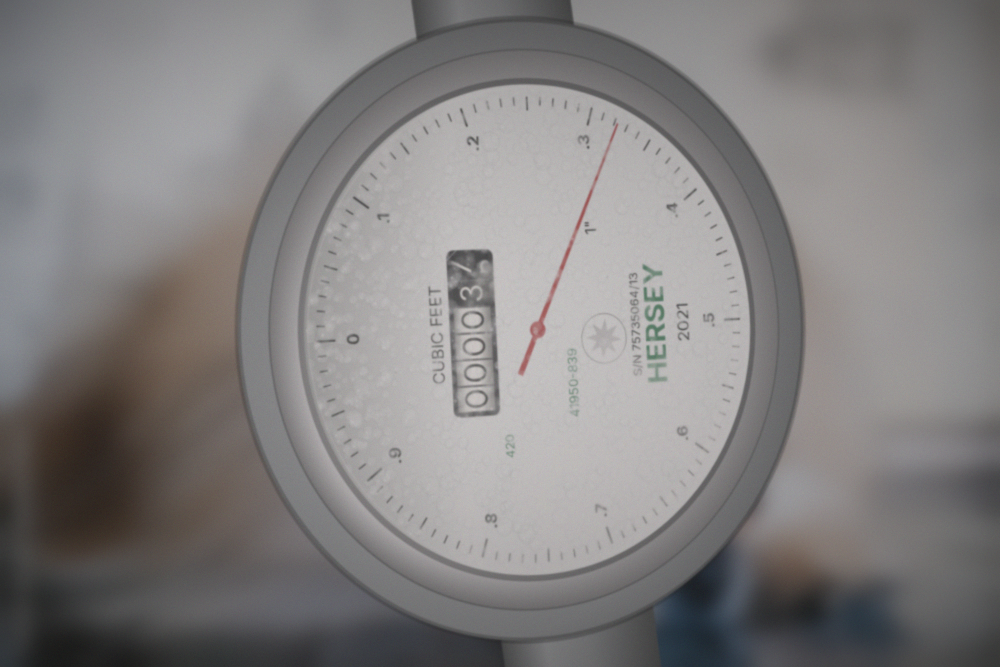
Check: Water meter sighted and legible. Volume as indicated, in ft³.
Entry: 37.32 ft³
